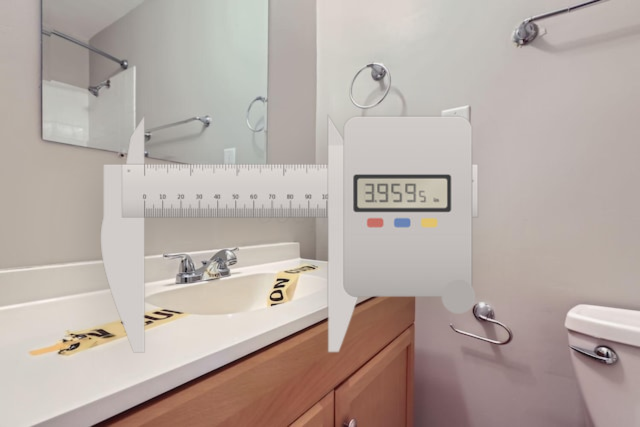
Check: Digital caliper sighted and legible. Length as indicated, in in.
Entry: 3.9595 in
